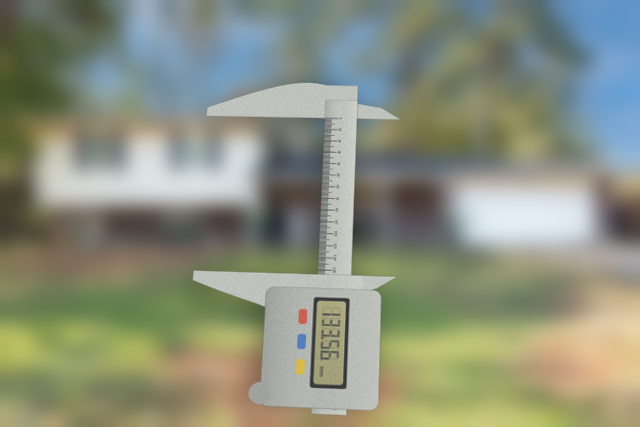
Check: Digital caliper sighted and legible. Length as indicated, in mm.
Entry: 133.56 mm
